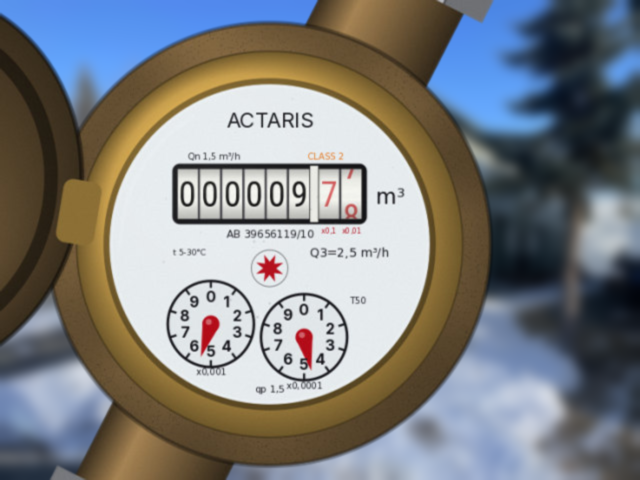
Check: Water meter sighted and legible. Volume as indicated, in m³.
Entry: 9.7754 m³
